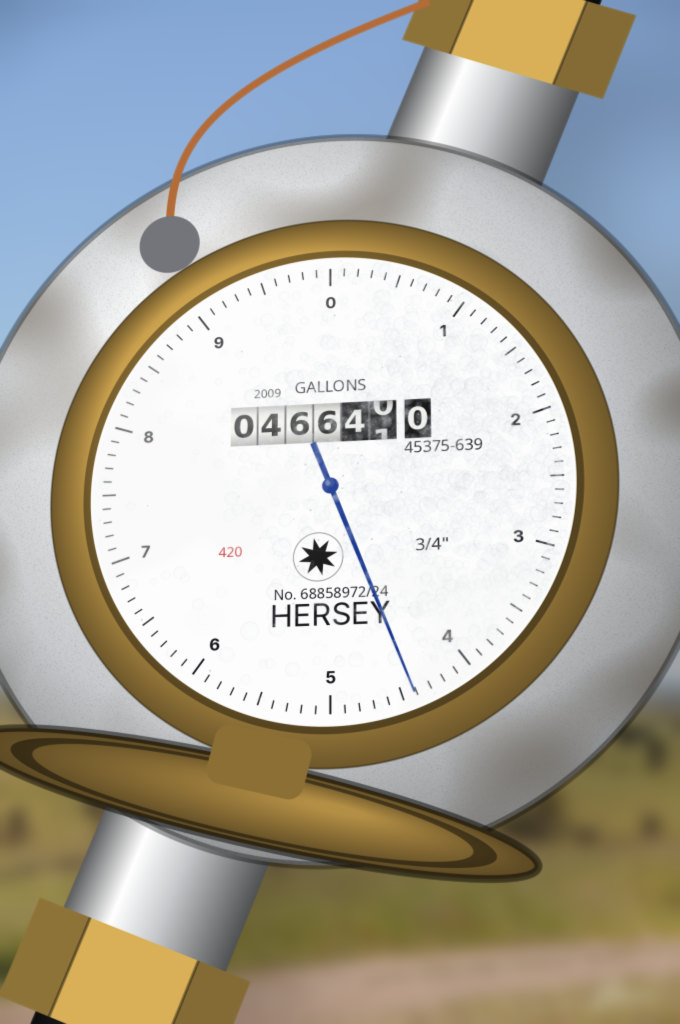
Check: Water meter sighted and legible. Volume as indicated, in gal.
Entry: 466404.4 gal
